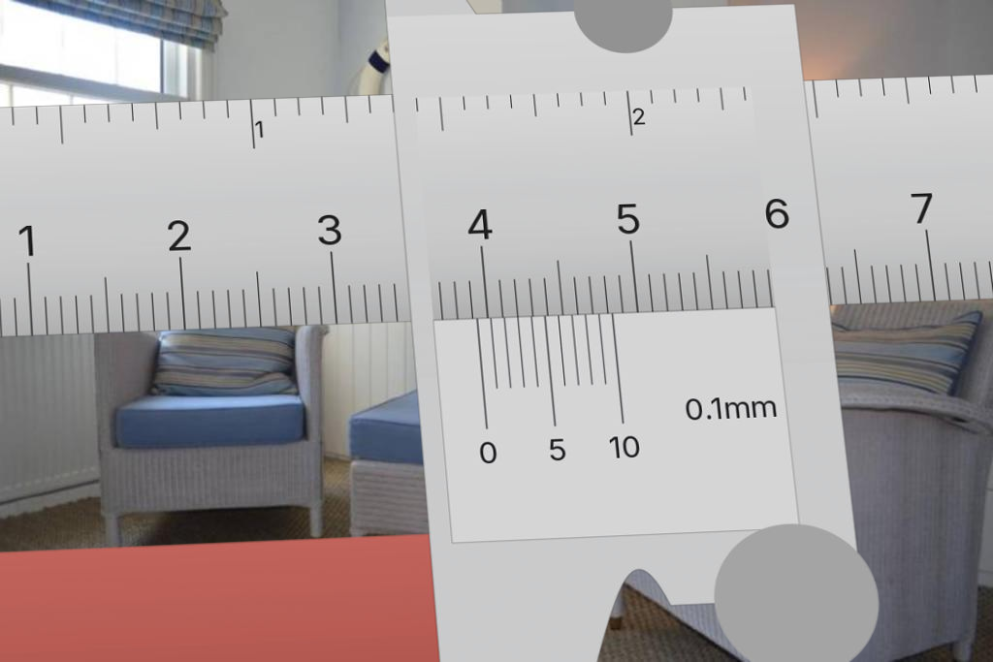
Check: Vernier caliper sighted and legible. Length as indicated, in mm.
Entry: 39.3 mm
